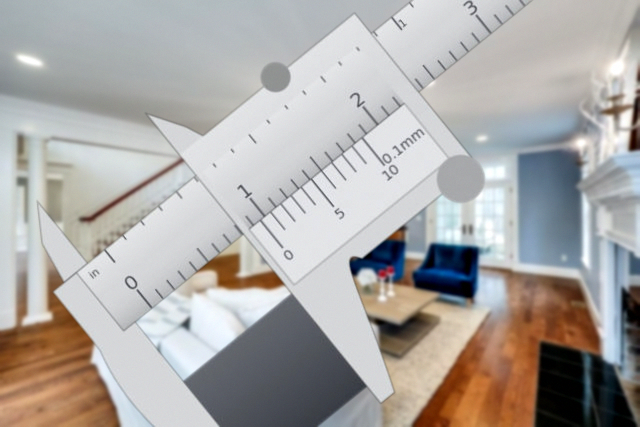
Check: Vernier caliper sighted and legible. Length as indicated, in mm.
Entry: 9.6 mm
